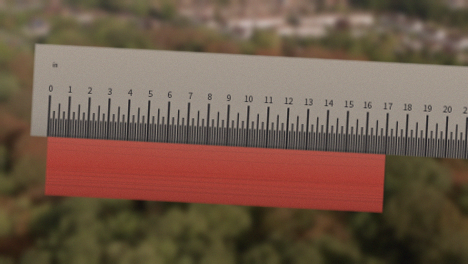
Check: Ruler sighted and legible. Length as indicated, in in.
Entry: 17 in
